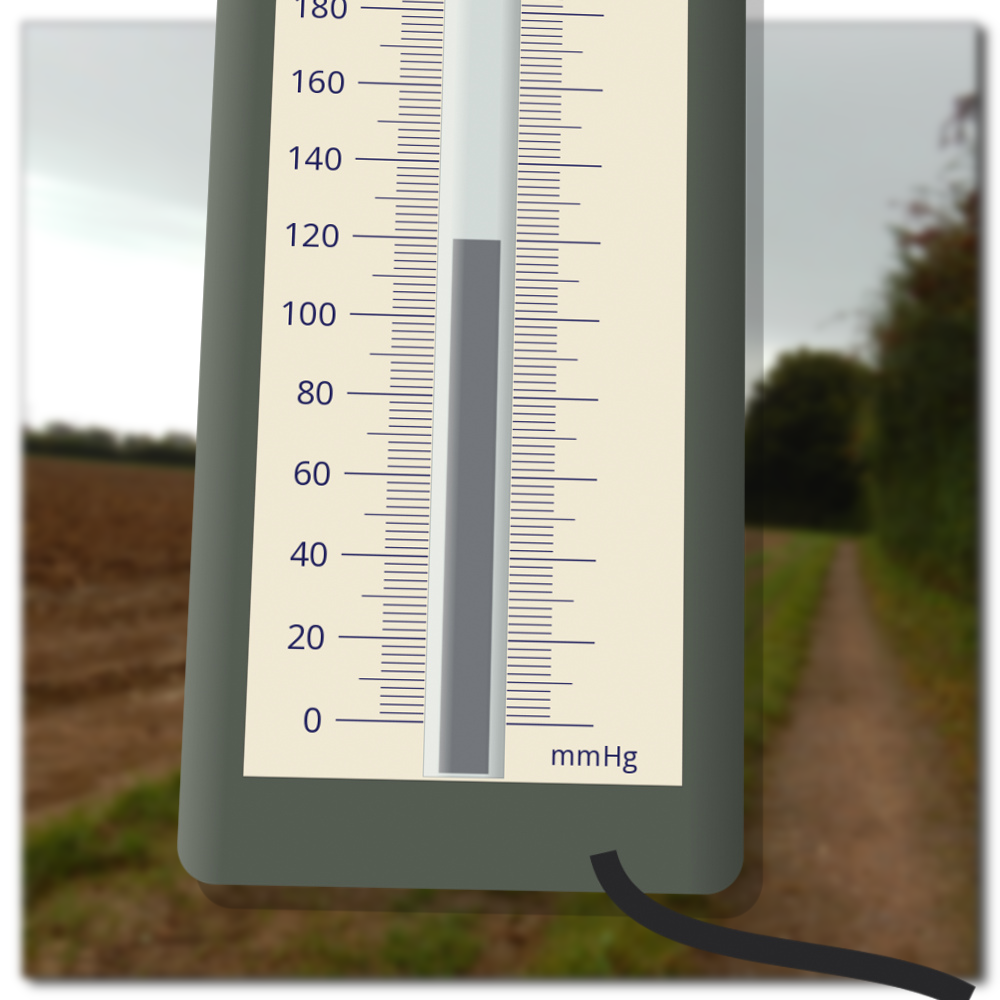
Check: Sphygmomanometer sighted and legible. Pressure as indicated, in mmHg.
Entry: 120 mmHg
